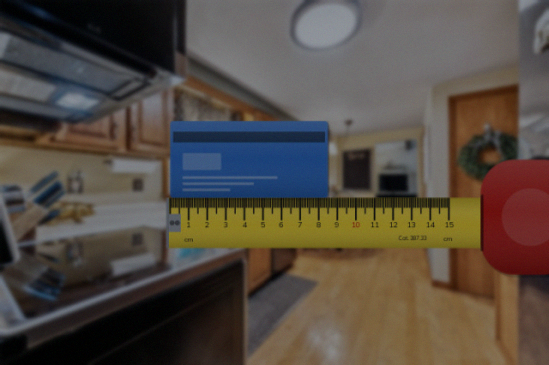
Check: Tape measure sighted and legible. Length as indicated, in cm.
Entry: 8.5 cm
